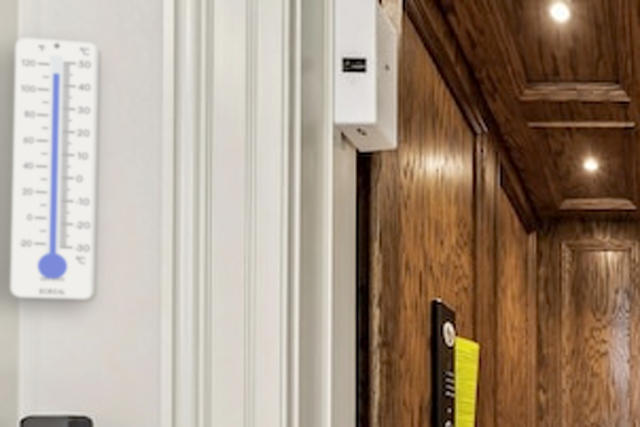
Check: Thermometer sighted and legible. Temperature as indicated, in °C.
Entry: 45 °C
